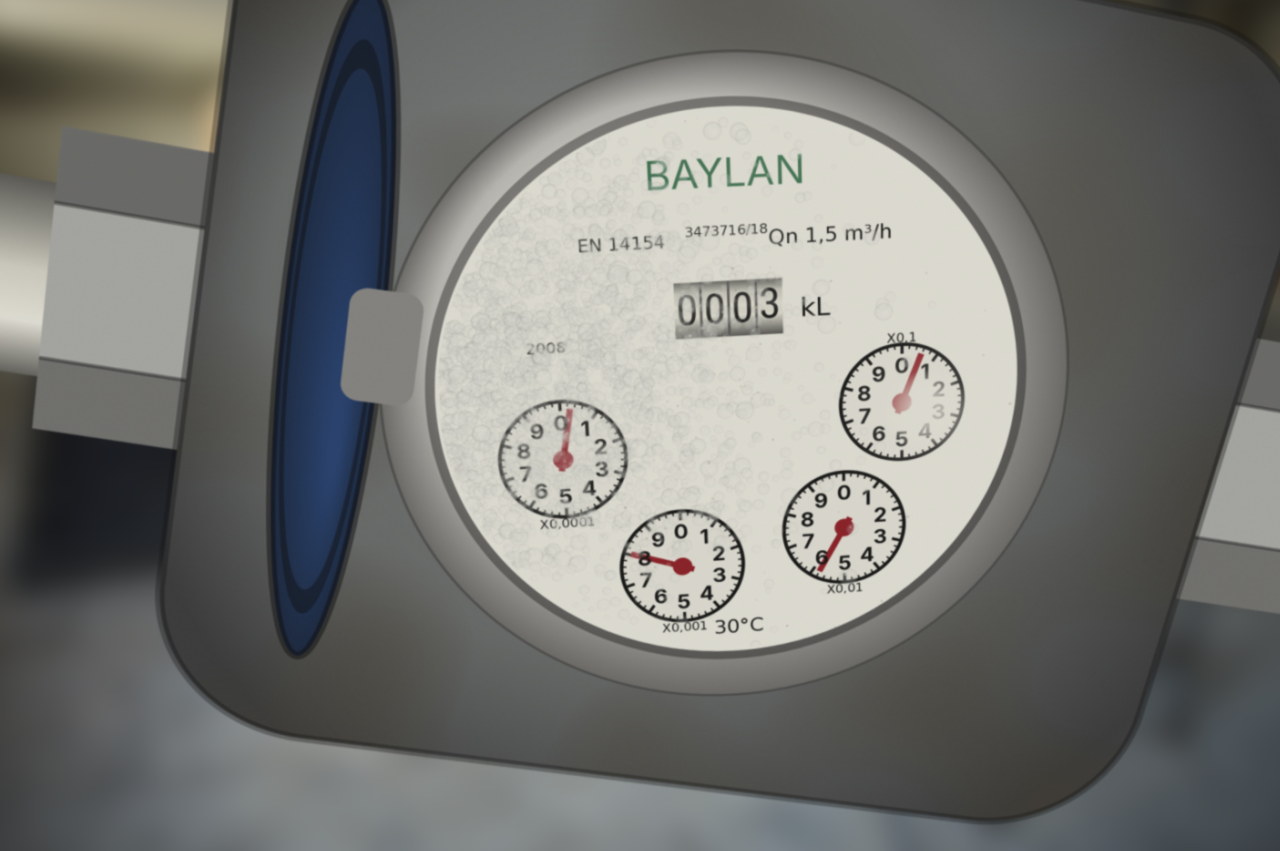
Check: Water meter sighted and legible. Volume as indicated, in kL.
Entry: 3.0580 kL
